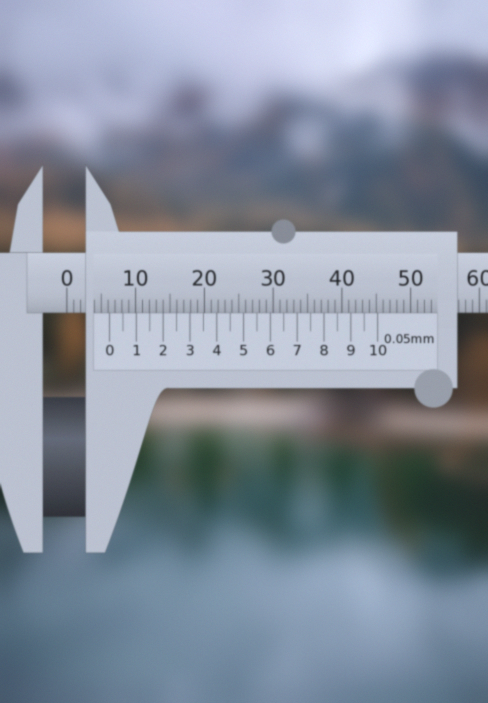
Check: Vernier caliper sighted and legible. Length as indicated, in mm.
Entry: 6.2 mm
